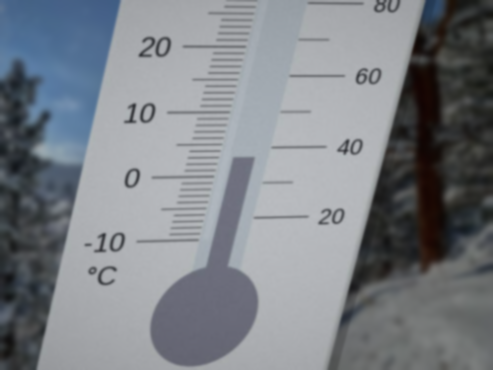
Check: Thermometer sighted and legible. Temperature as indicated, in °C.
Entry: 3 °C
